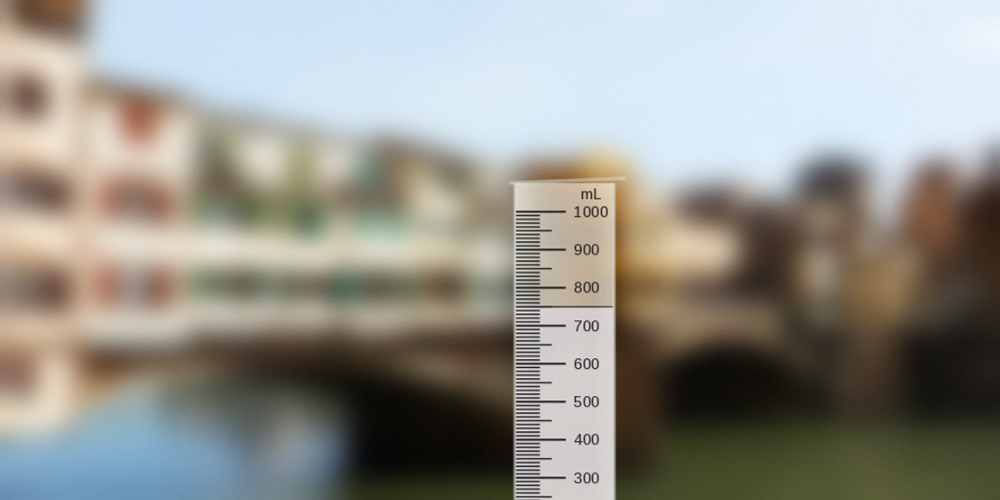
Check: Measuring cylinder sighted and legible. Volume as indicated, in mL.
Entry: 750 mL
